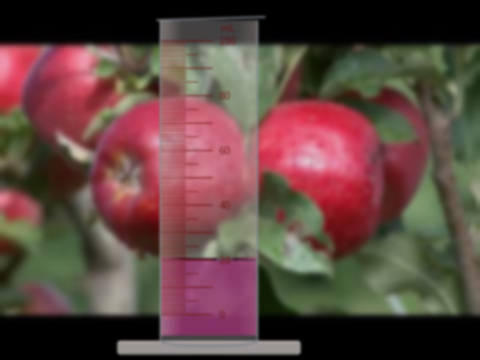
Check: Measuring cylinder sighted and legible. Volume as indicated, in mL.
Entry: 20 mL
